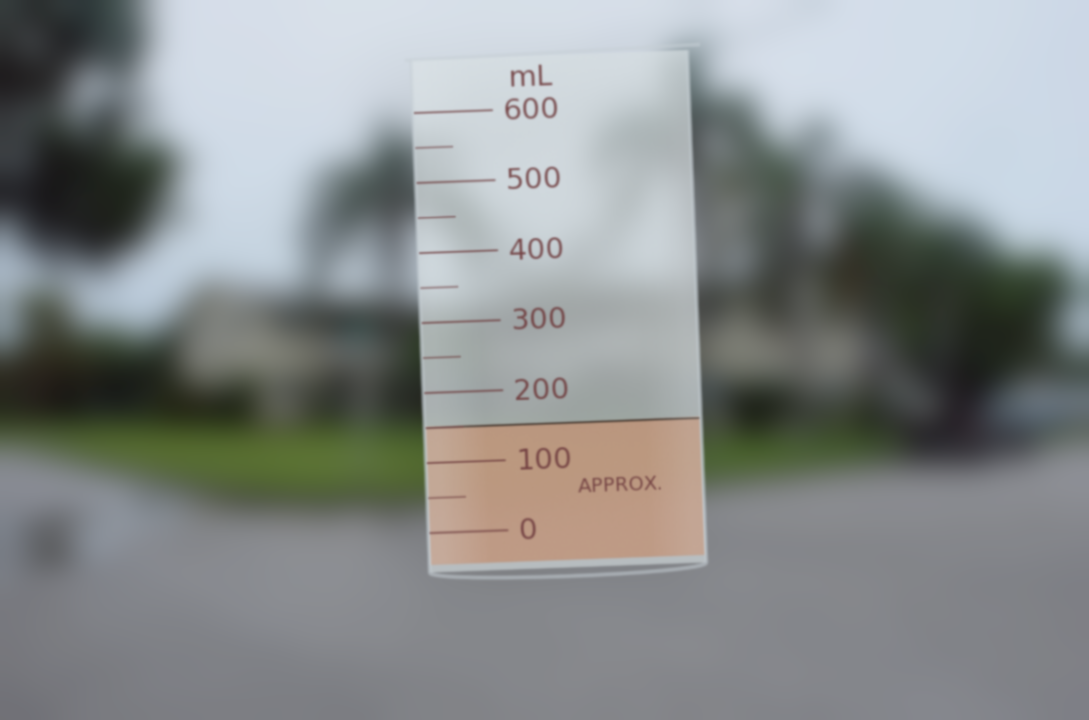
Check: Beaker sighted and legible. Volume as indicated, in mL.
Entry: 150 mL
